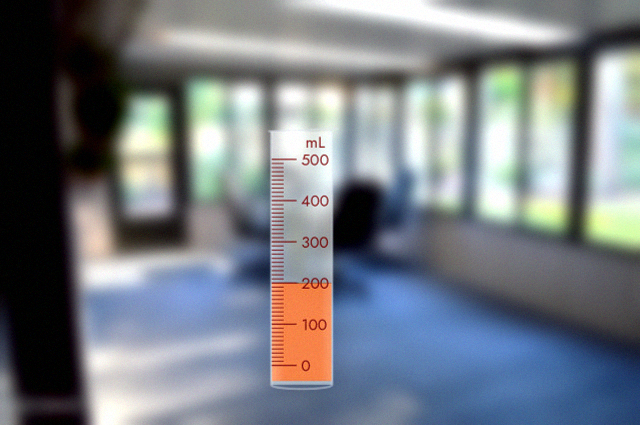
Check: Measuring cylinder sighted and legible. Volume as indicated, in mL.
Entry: 200 mL
